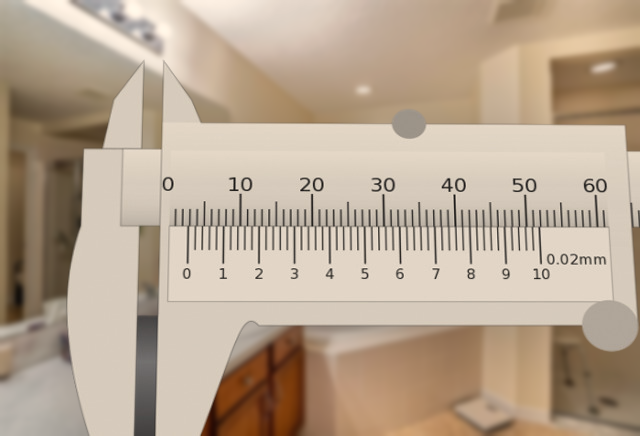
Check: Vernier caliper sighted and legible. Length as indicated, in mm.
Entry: 2.8 mm
